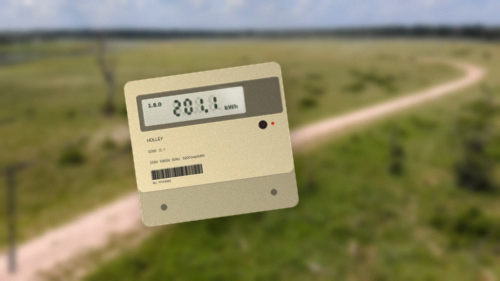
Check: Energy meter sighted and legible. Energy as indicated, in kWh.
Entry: 201.1 kWh
